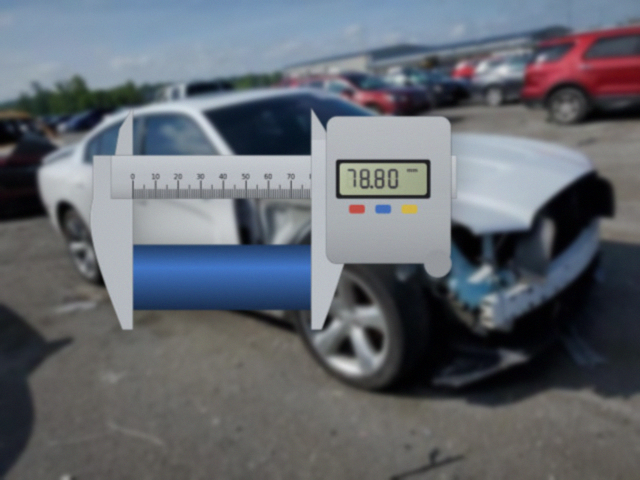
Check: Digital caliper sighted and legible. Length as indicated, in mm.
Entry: 78.80 mm
